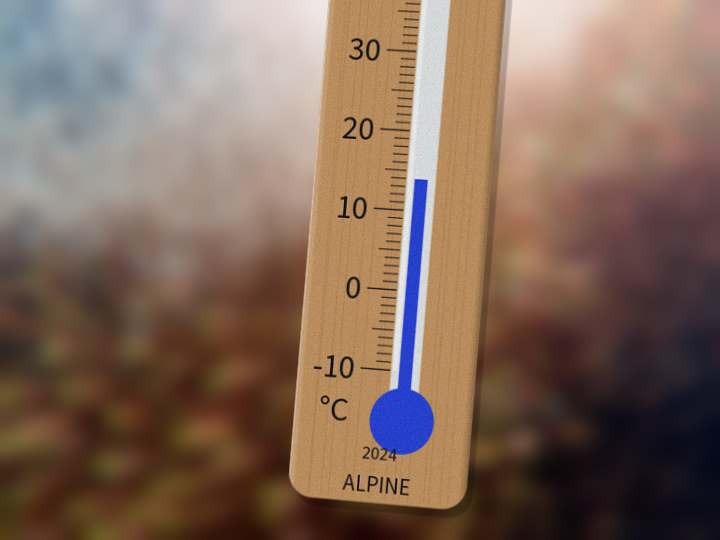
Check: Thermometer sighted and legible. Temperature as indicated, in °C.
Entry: 14 °C
